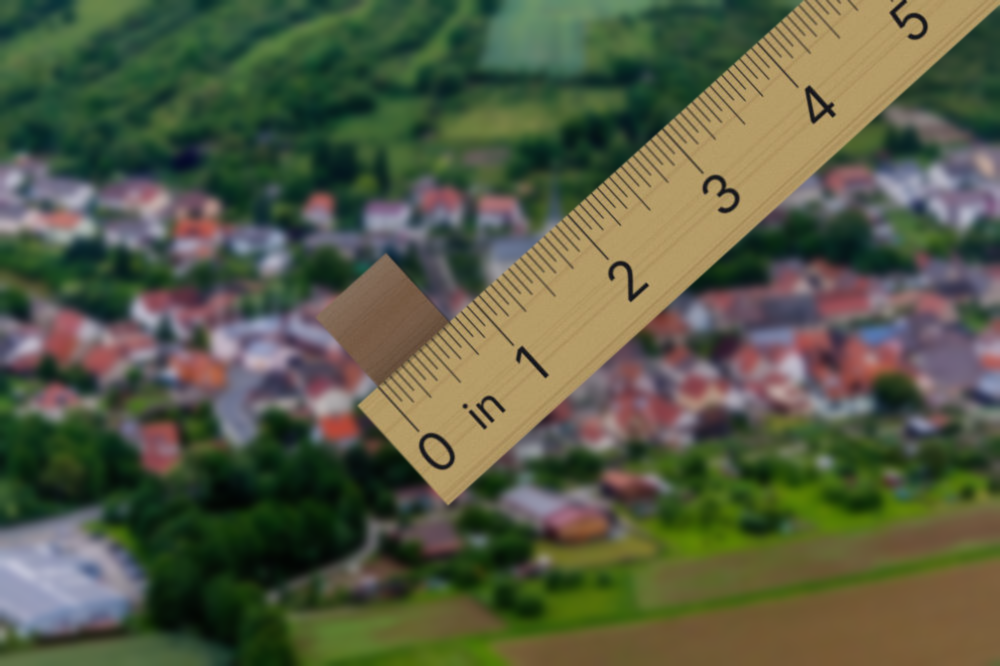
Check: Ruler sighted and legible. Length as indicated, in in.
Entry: 0.75 in
